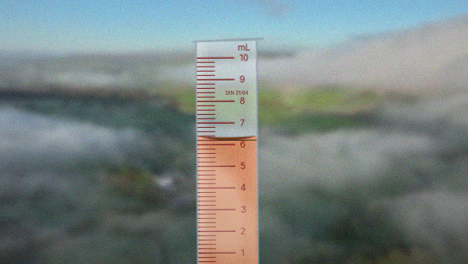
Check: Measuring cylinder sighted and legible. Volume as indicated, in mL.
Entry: 6.2 mL
